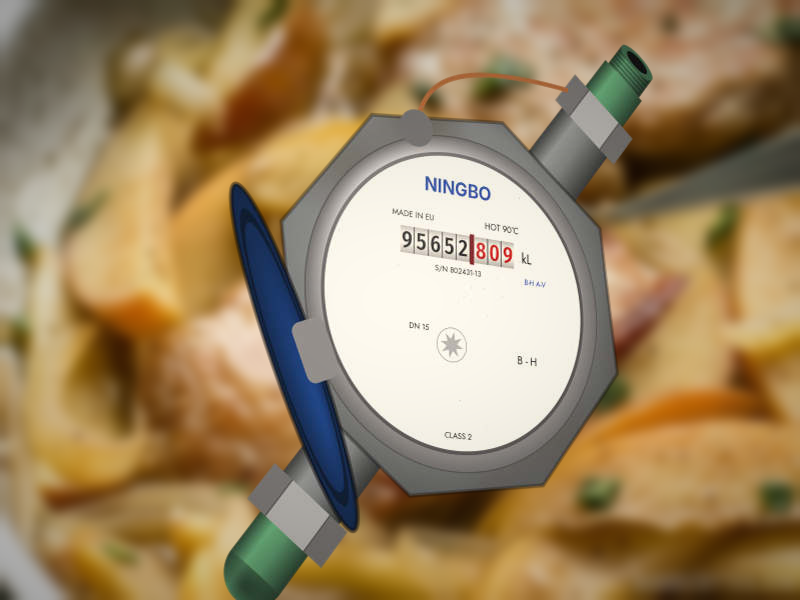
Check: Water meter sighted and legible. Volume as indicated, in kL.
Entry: 95652.809 kL
